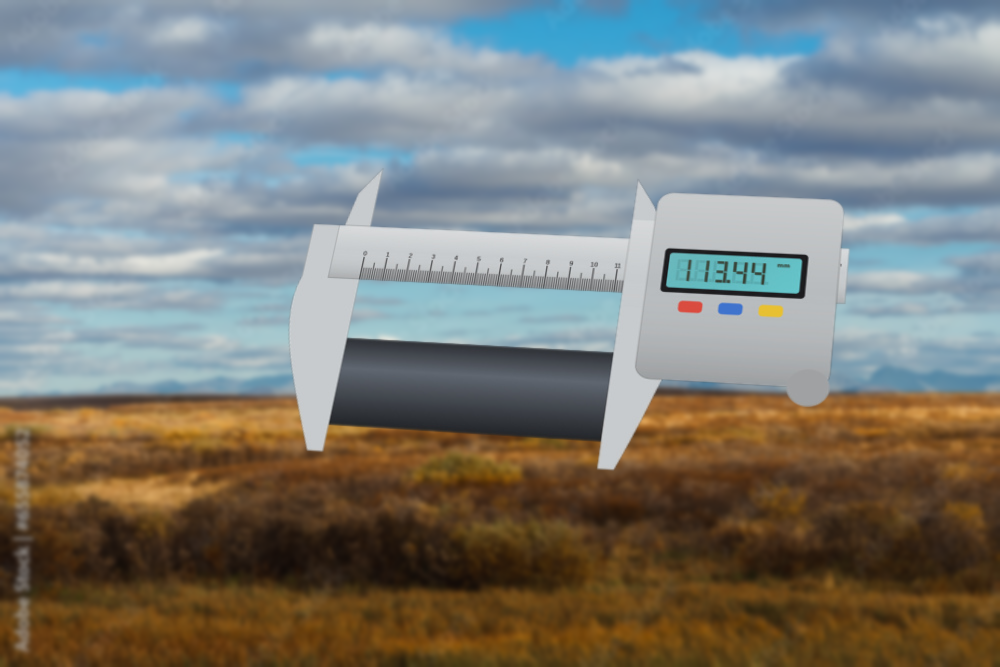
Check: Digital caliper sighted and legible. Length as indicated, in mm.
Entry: 113.44 mm
